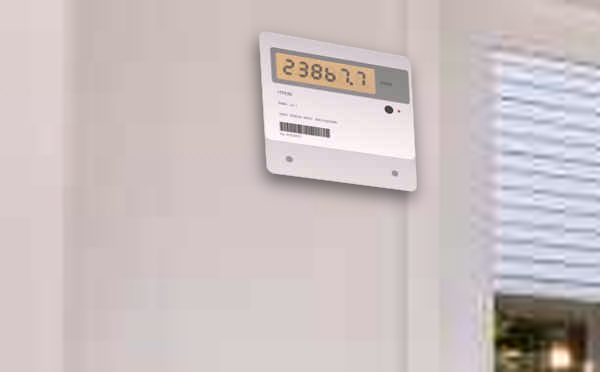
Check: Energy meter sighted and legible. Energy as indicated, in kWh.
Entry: 23867.7 kWh
